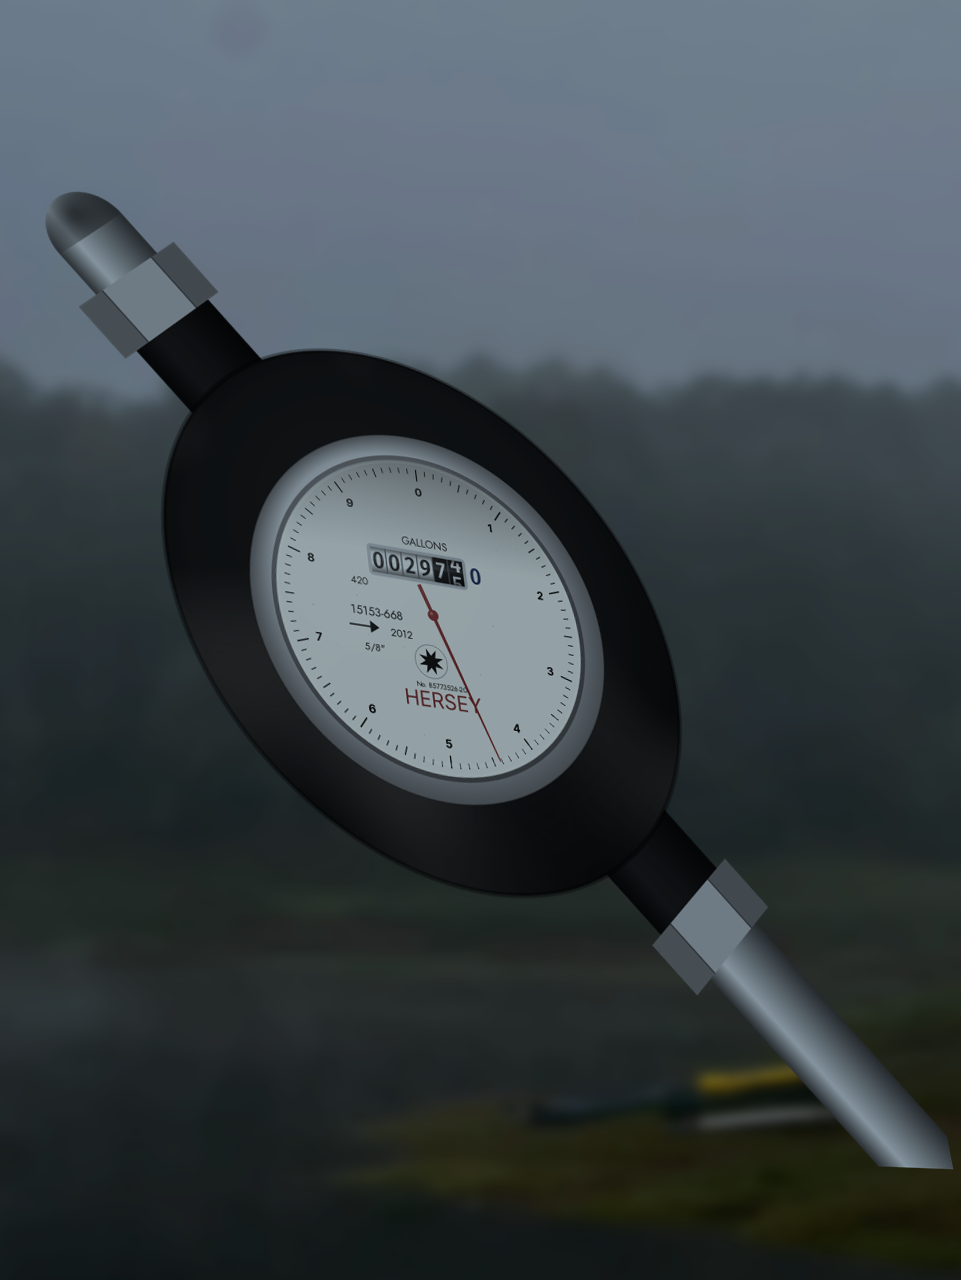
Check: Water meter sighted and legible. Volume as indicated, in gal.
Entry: 29744.4 gal
